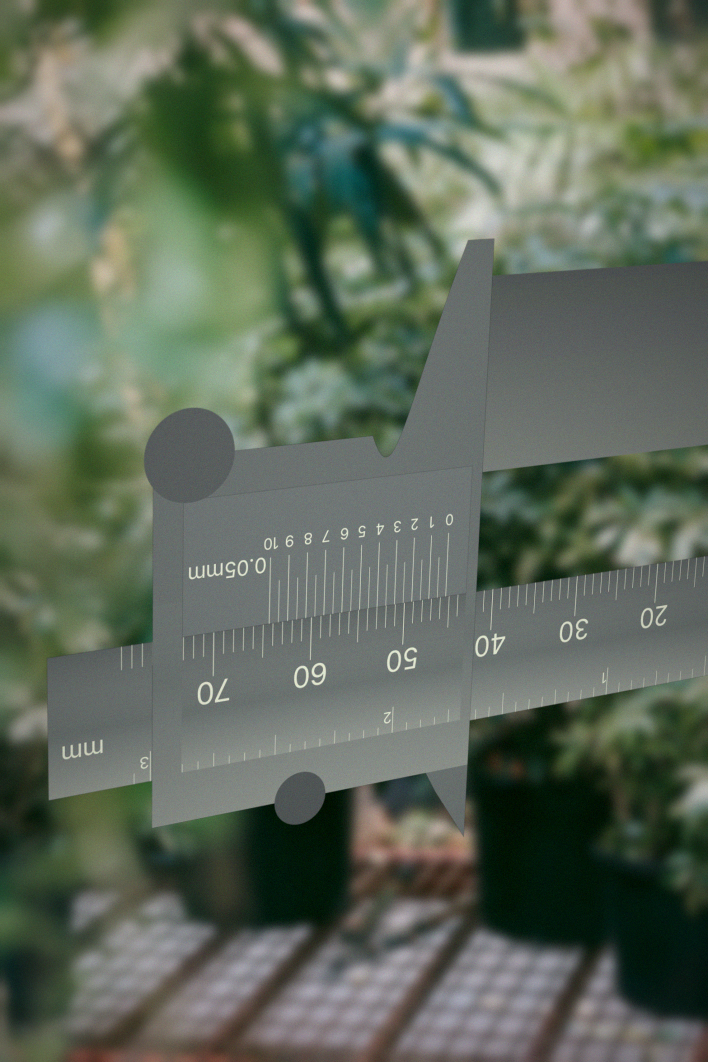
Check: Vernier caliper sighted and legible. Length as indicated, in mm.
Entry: 45.4 mm
